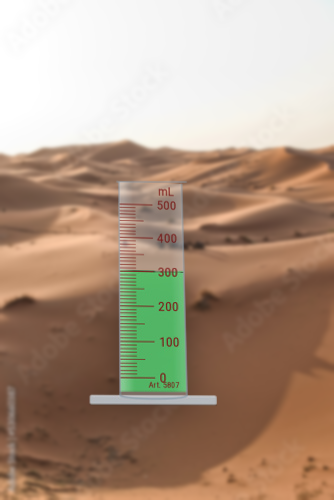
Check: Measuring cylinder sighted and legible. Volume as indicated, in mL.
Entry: 300 mL
